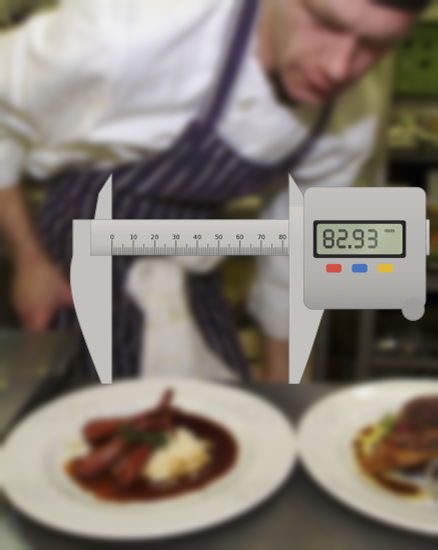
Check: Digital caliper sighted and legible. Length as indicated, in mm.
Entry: 82.93 mm
